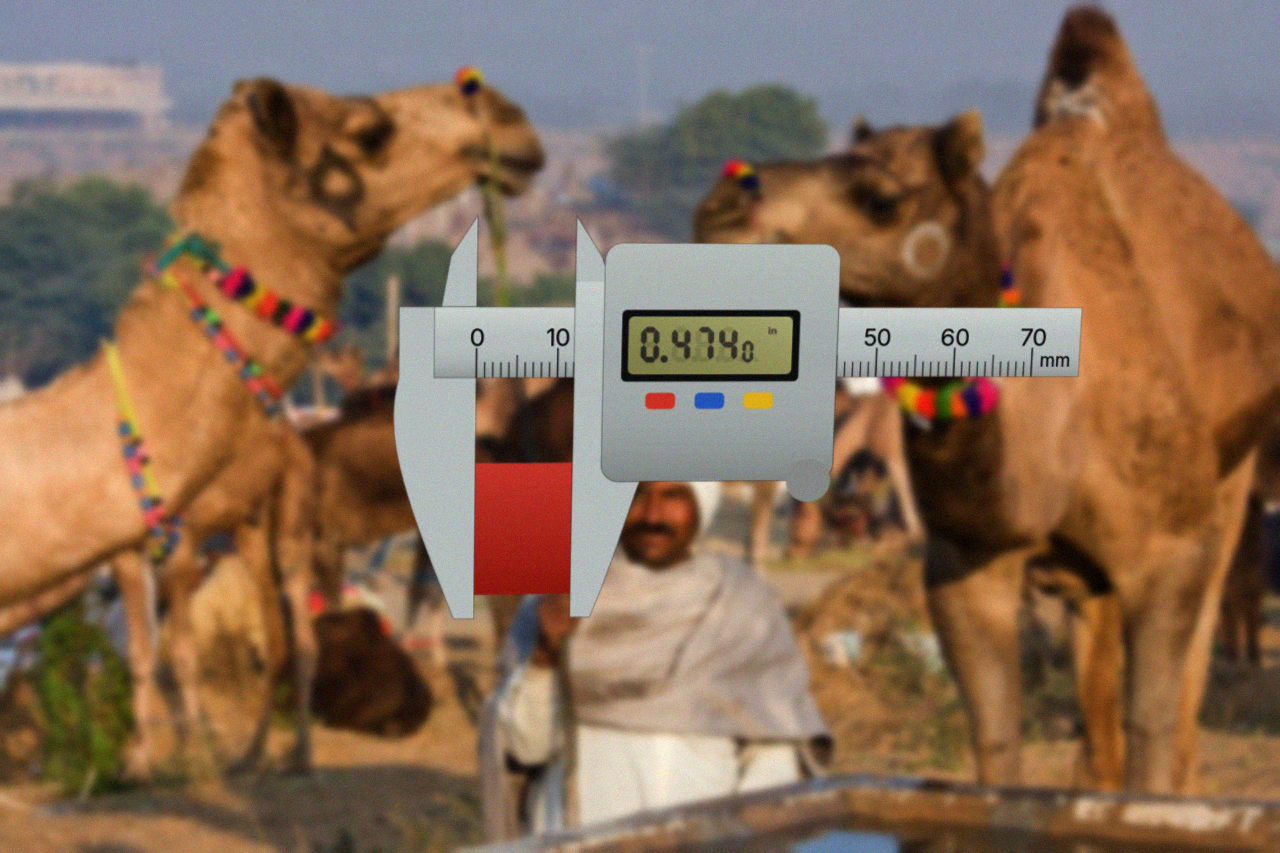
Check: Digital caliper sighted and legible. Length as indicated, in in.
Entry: 0.4740 in
